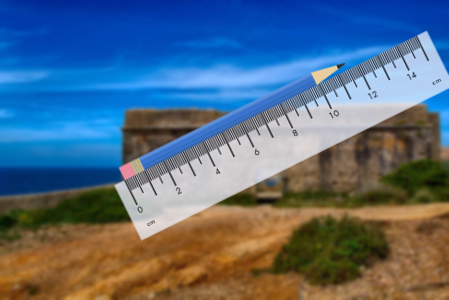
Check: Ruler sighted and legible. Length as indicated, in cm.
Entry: 11.5 cm
